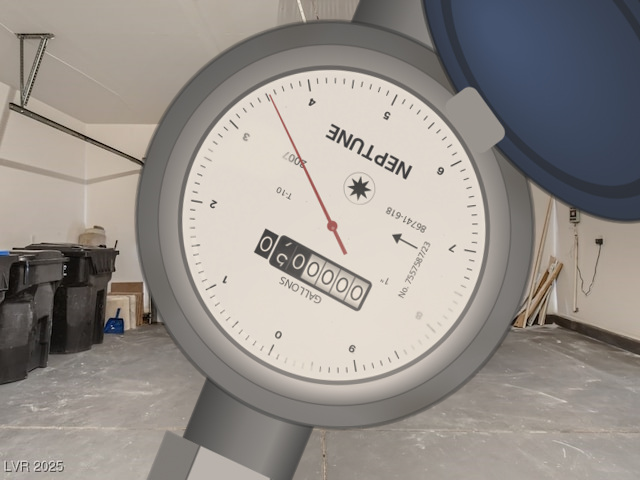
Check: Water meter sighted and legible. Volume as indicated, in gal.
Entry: 53.5 gal
